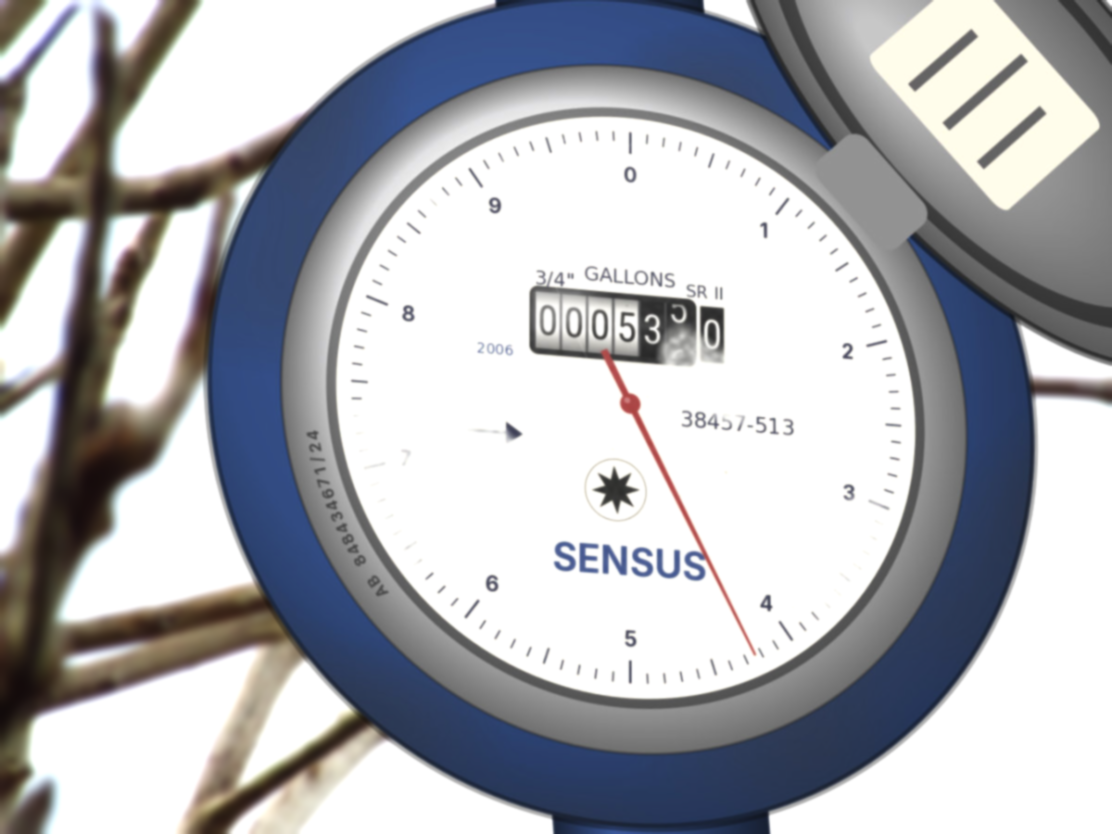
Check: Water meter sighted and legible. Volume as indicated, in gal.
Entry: 5354.2 gal
